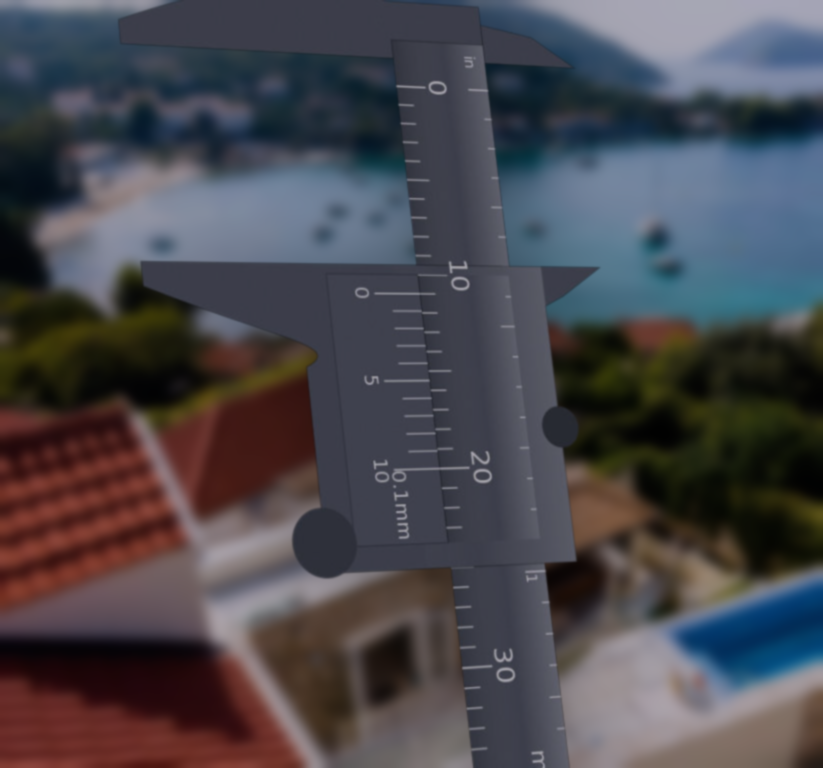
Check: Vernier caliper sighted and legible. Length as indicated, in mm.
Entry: 11.0 mm
